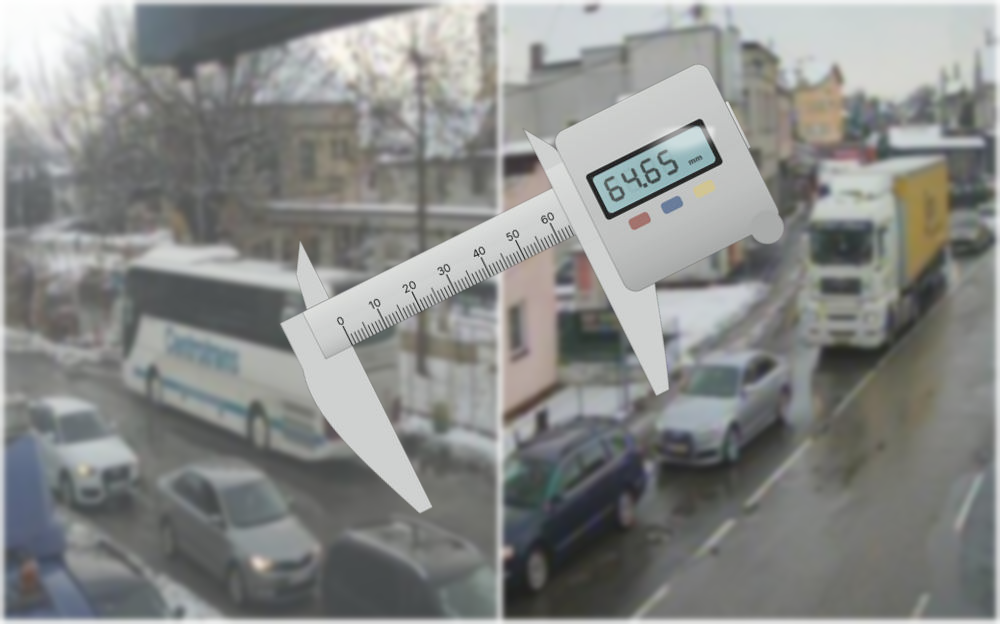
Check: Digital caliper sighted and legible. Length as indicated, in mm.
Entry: 64.65 mm
